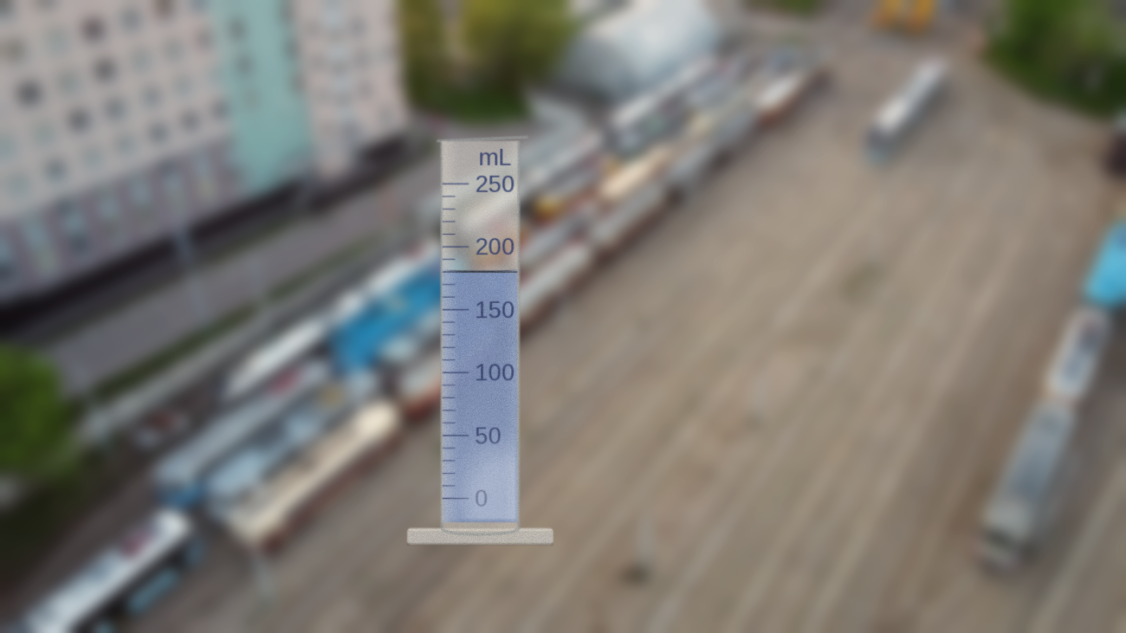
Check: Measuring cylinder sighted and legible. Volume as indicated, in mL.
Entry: 180 mL
